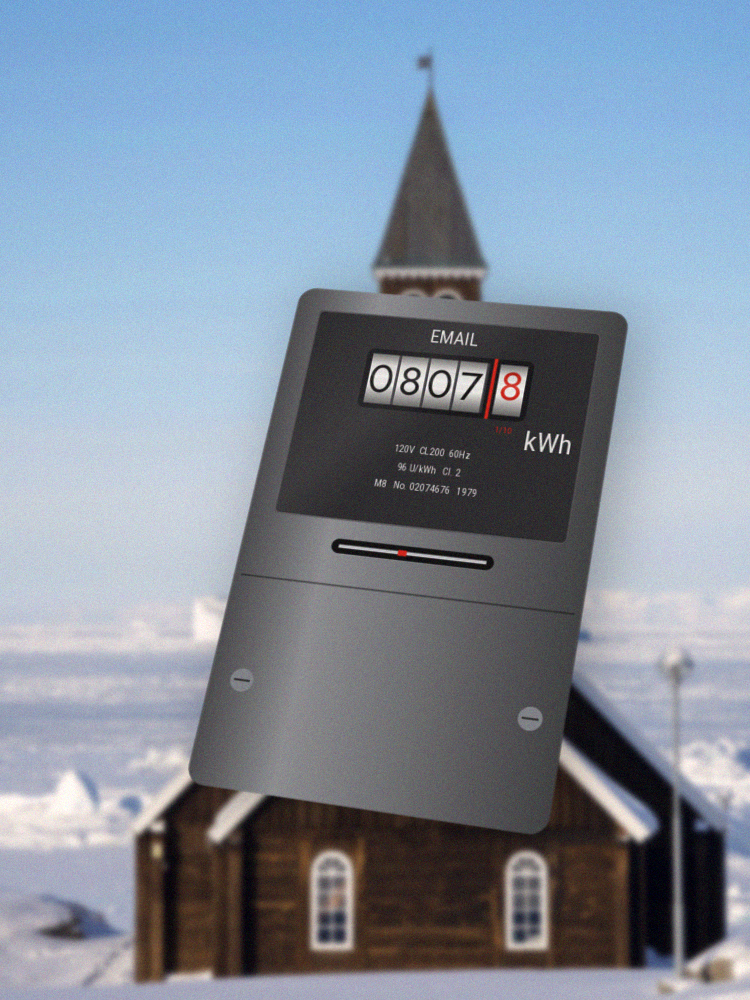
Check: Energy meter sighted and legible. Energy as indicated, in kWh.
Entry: 807.8 kWh
